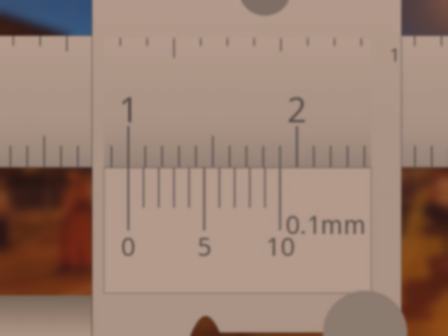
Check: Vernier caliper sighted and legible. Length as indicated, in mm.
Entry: 10.0 mm
